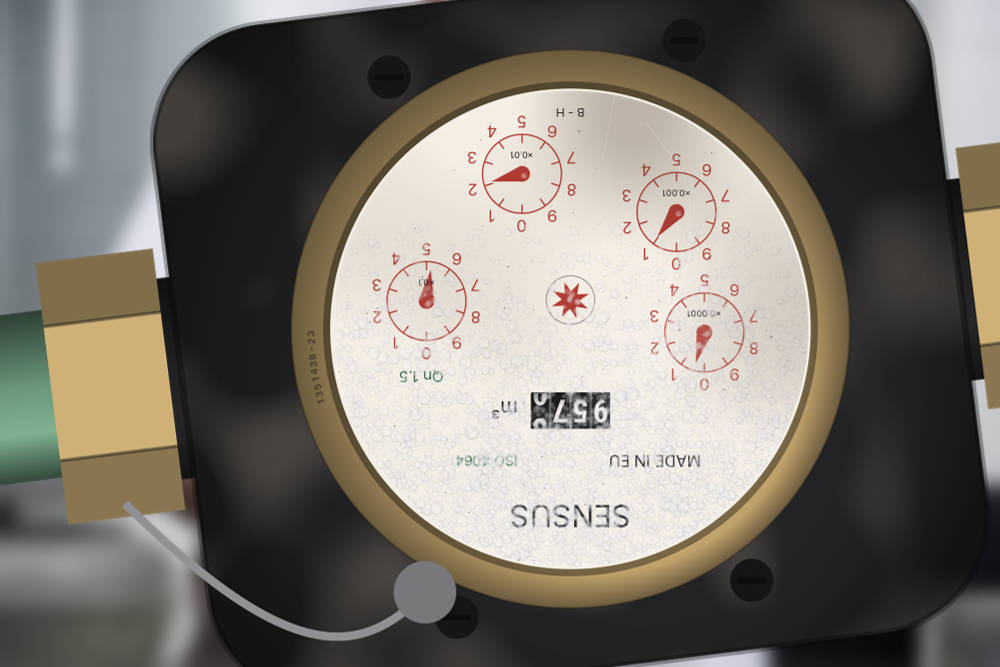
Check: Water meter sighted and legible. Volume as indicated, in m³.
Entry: 9578.5210 m³
